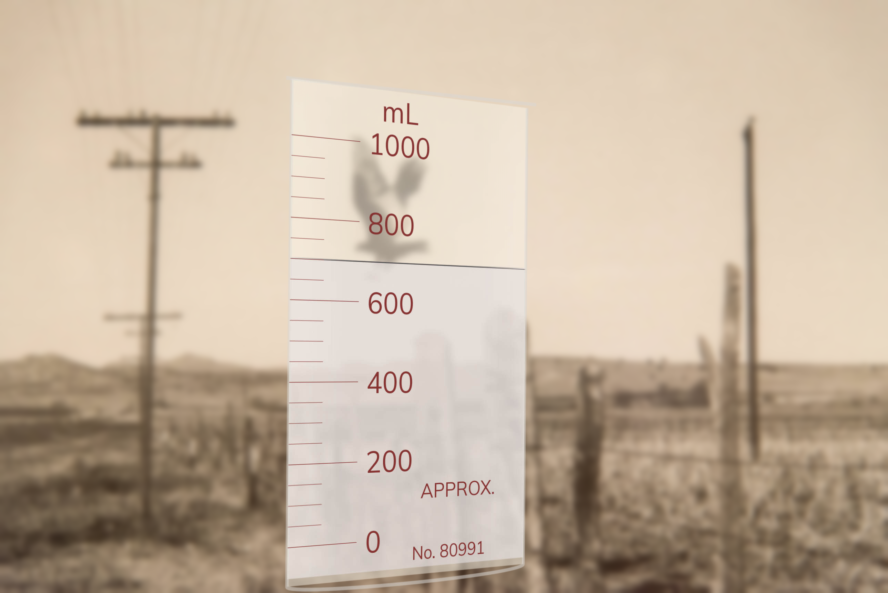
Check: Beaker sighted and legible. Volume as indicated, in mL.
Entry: 700 mL
